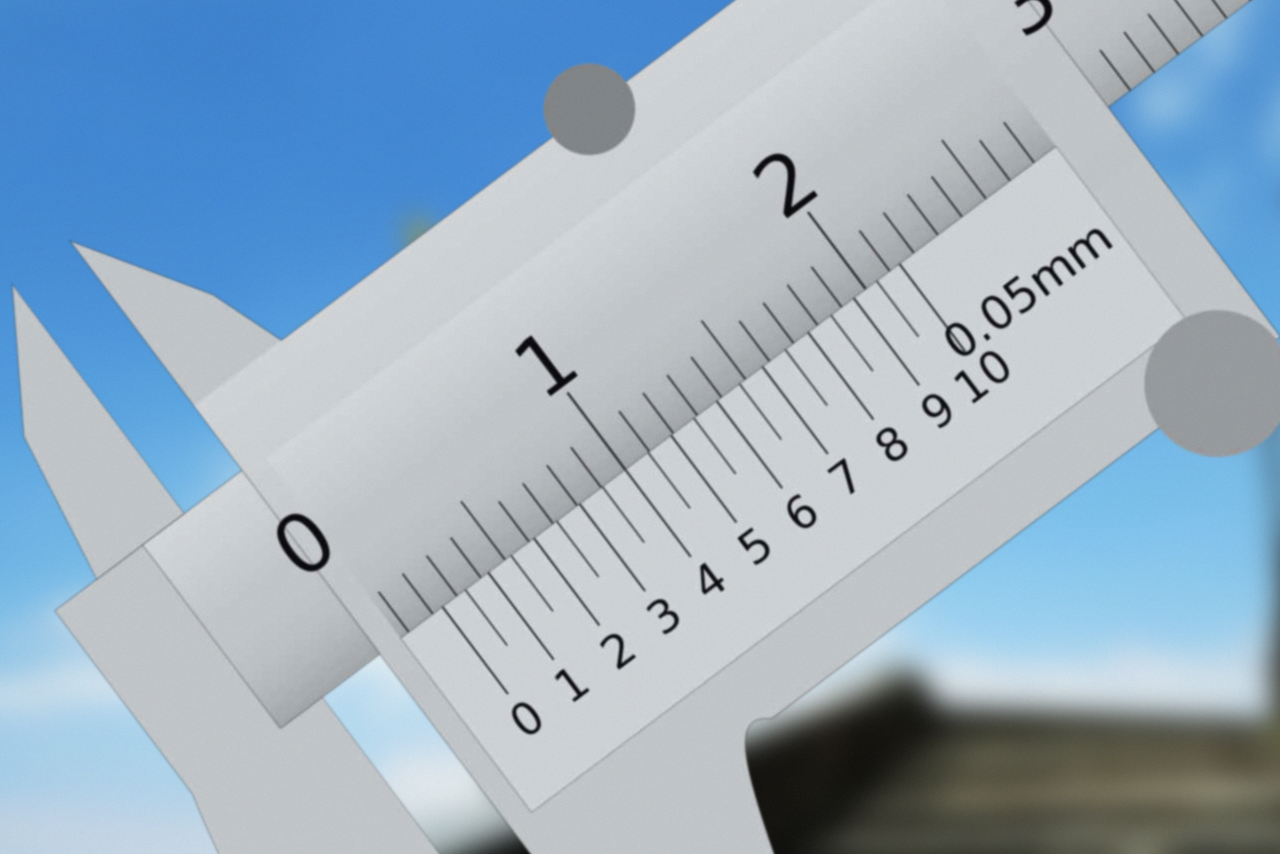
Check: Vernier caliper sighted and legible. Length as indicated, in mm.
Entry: 2.4 mm
